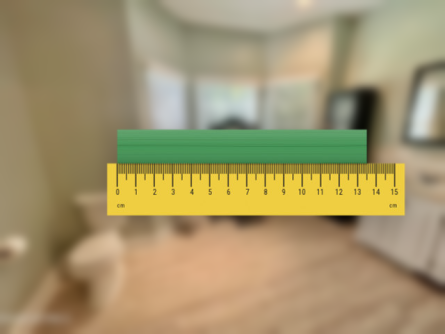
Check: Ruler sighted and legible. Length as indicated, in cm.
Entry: 13.5 cm
